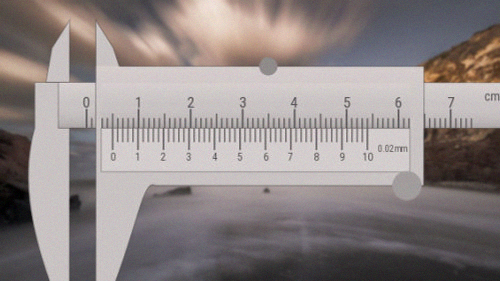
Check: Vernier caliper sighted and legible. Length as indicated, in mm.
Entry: 5.0 mm
